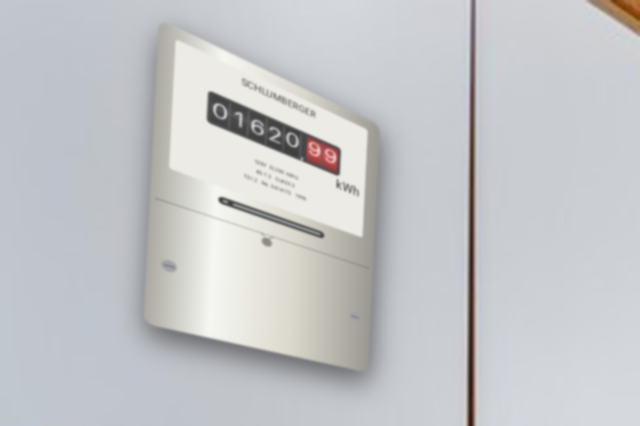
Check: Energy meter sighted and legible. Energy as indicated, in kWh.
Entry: 1620.99 kWh
